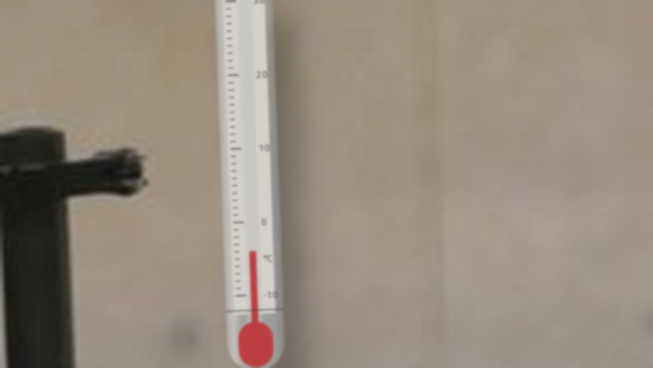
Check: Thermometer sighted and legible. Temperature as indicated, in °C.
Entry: -4 °C
